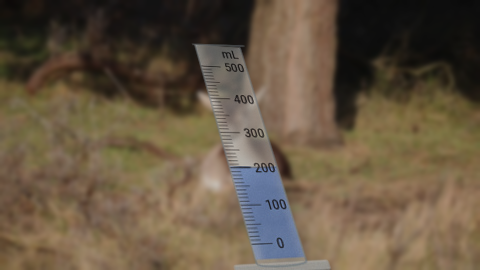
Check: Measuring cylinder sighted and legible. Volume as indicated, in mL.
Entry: 200 mL
